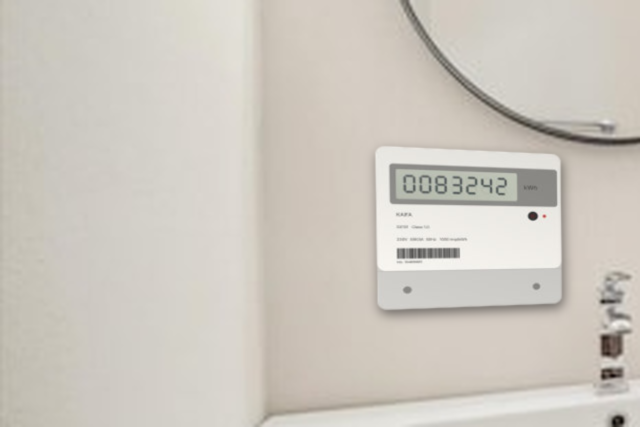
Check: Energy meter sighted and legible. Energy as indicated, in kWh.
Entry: 83242 kWh
